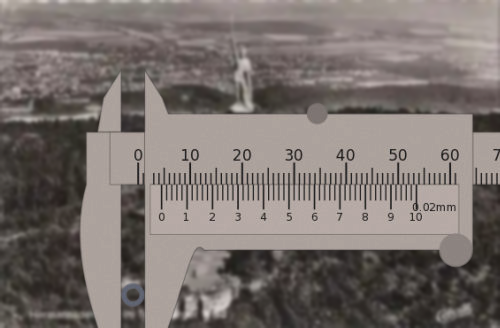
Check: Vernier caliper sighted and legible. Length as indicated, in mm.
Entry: 4.5 mm
